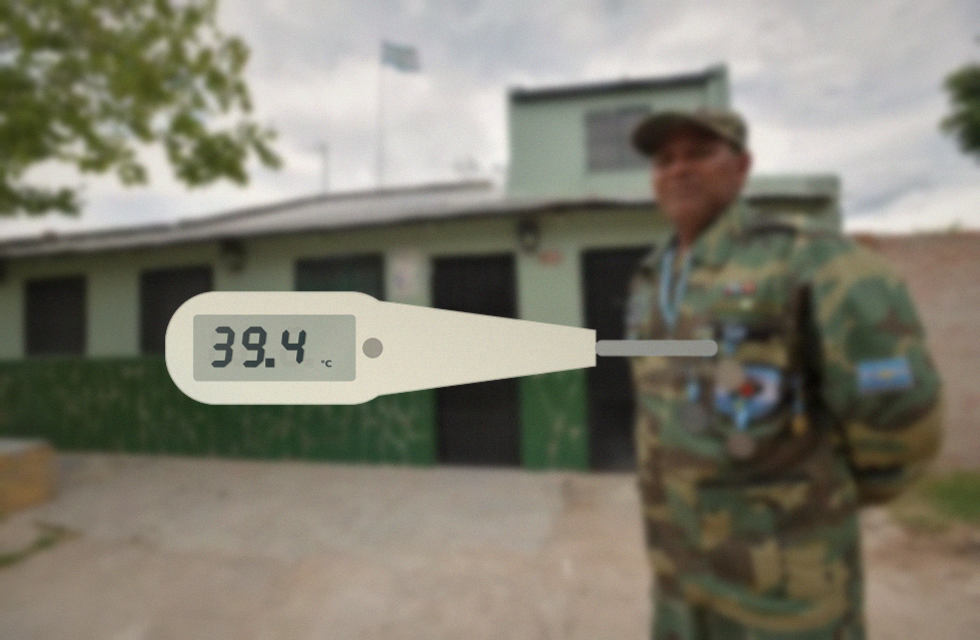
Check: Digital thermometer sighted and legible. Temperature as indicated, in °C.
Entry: 39.4 °C
